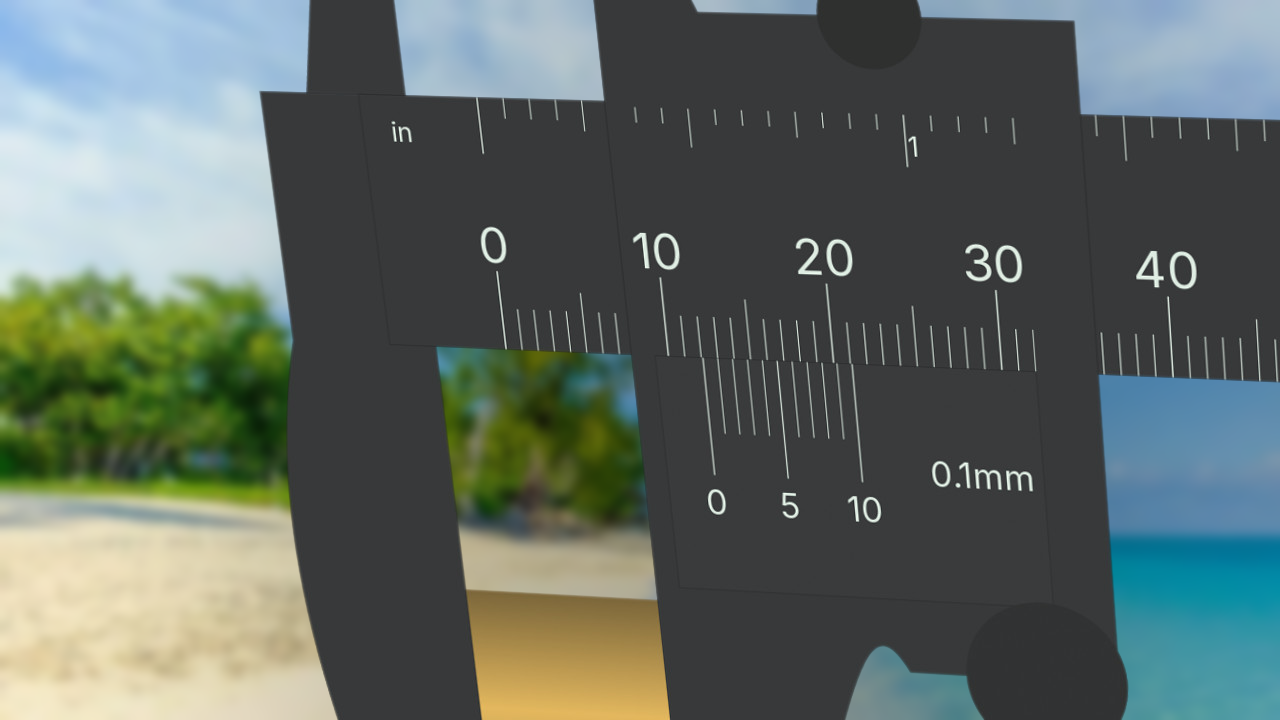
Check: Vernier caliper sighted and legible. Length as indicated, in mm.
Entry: 12.1 mm
